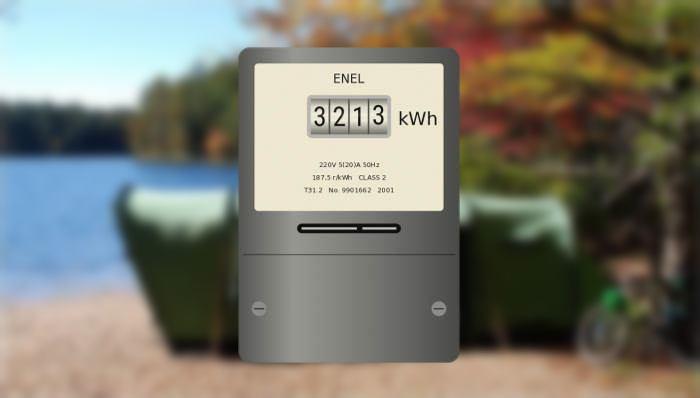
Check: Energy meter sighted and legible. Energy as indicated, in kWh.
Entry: 3213 kWh
